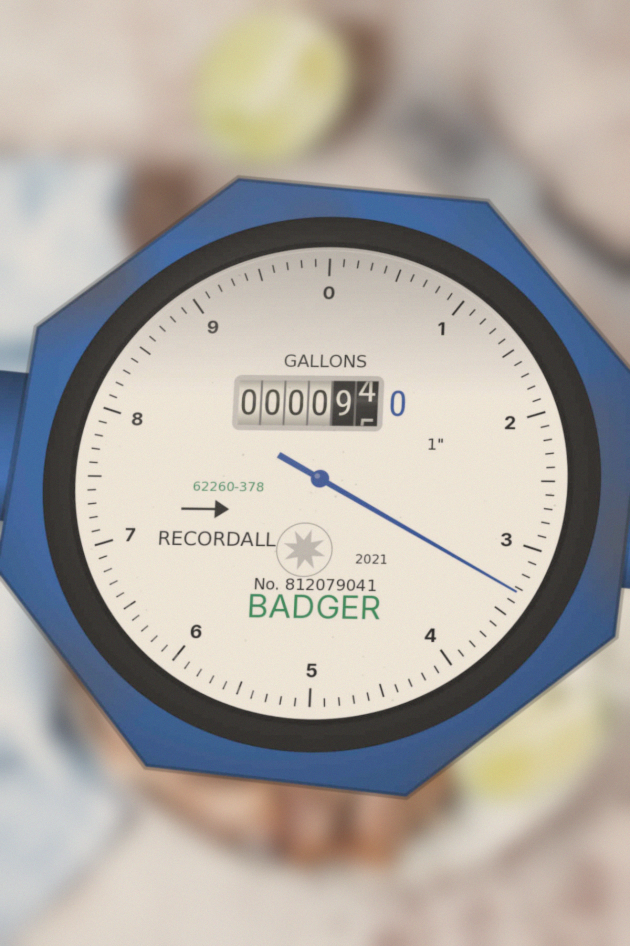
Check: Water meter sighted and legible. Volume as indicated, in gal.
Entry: 943.3 gal
